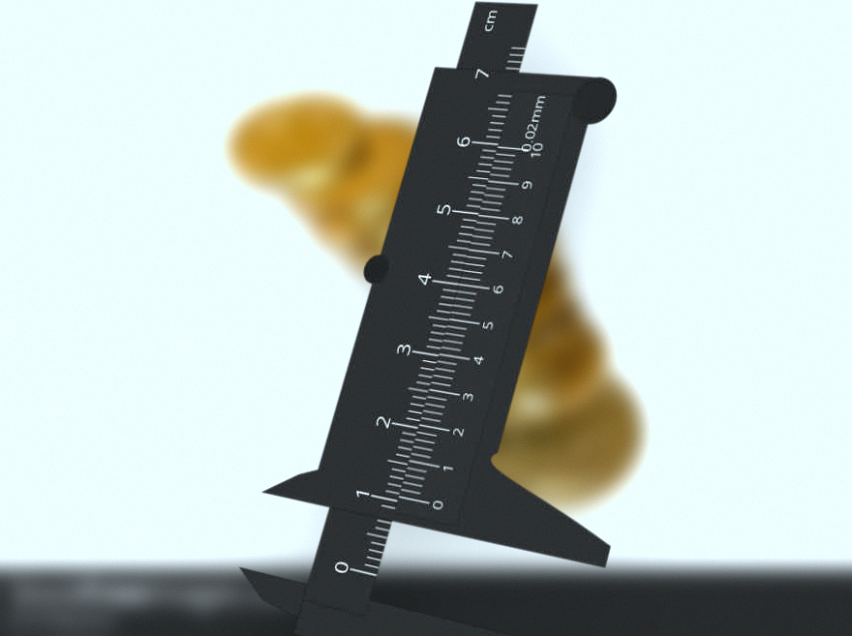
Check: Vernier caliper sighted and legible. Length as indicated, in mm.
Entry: 10.6 mm
